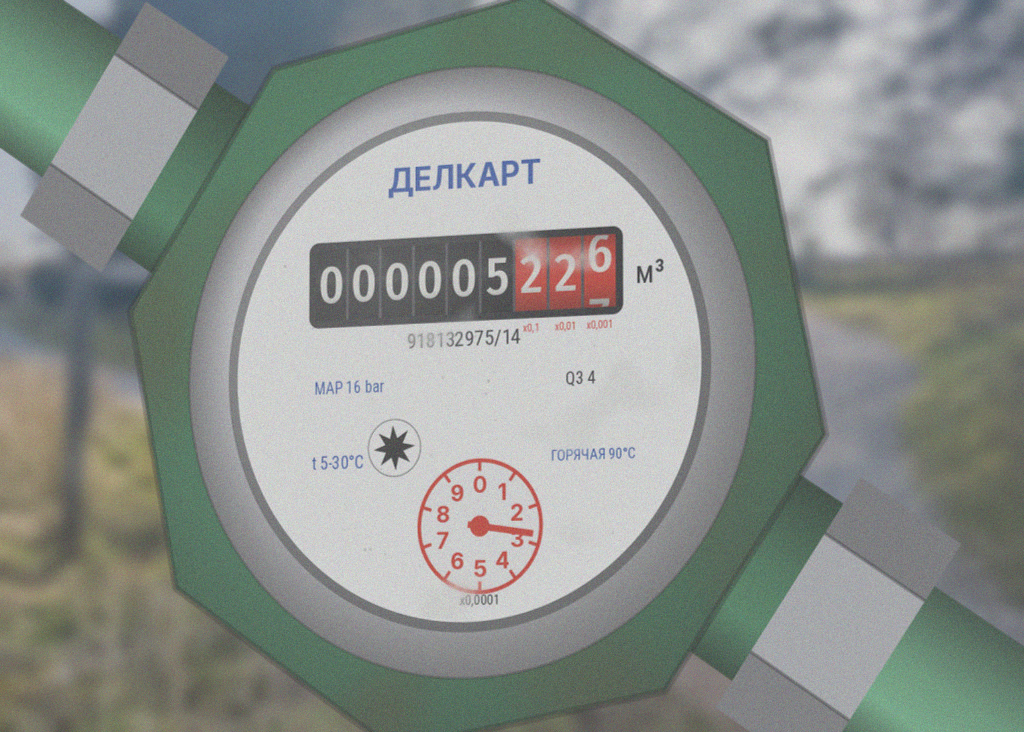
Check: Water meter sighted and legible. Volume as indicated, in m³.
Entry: 5.2262 m³
